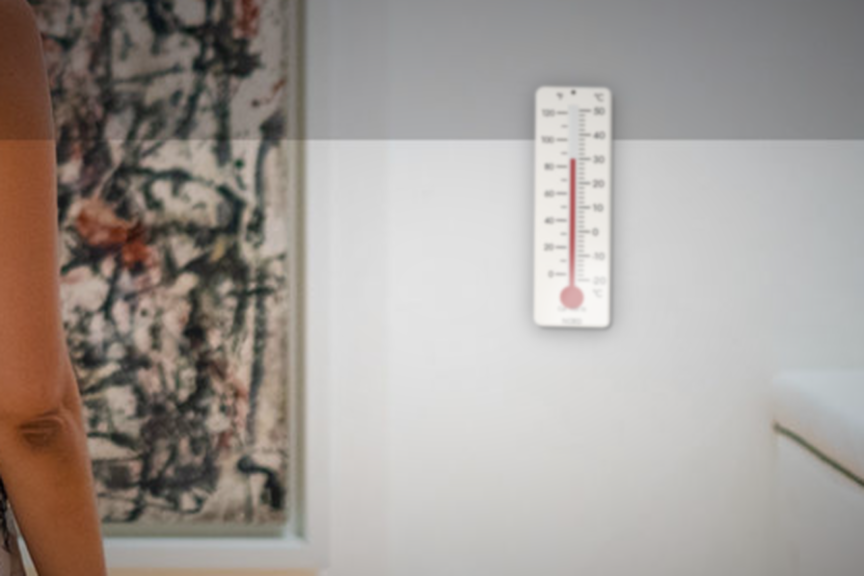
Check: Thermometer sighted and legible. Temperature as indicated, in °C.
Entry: 30 °C
